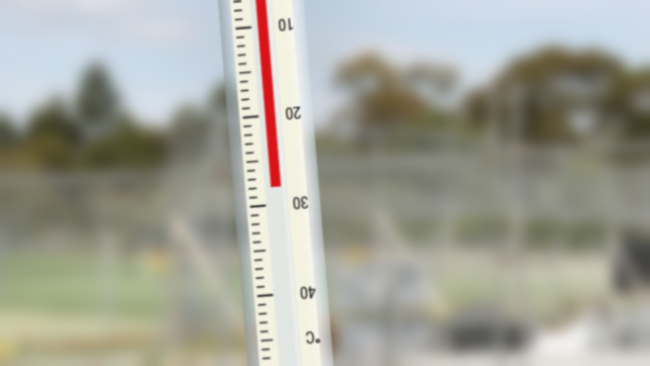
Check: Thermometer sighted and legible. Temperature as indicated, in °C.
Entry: 28 °C
